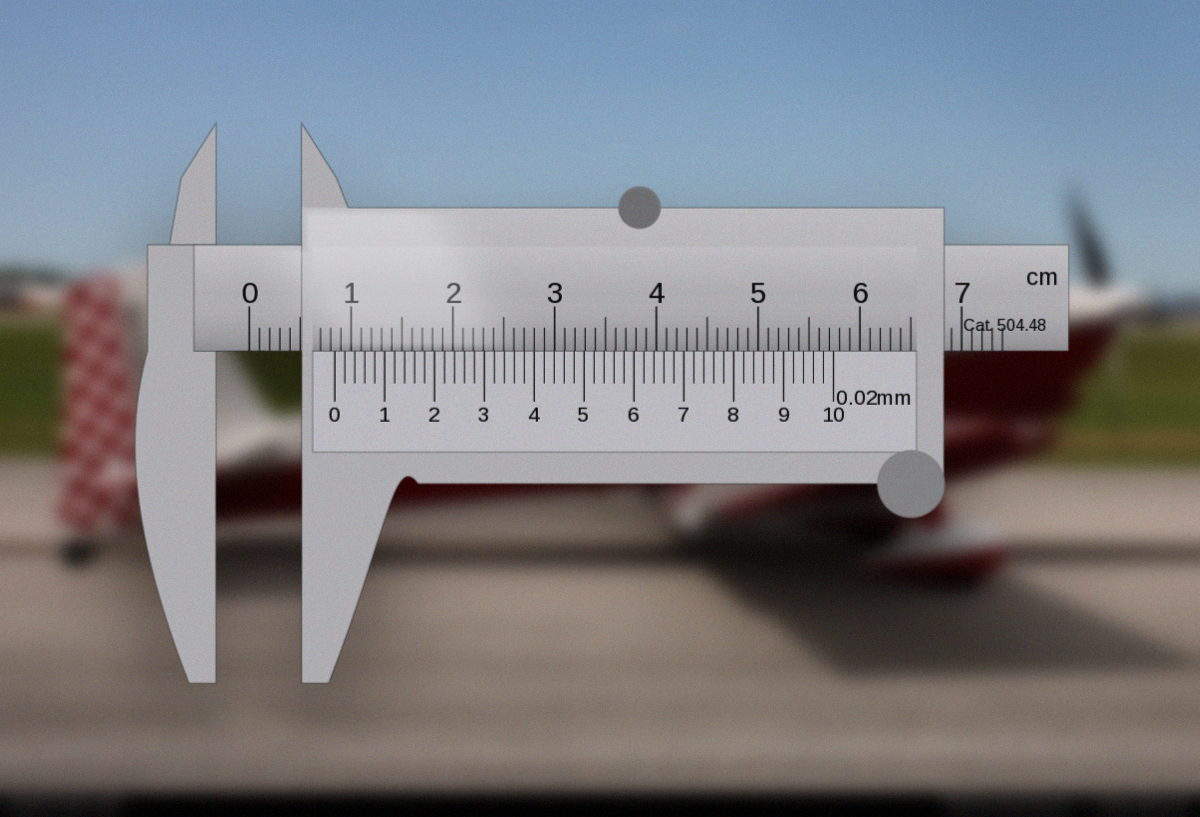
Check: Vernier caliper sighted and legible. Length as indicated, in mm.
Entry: 8.4 mm
